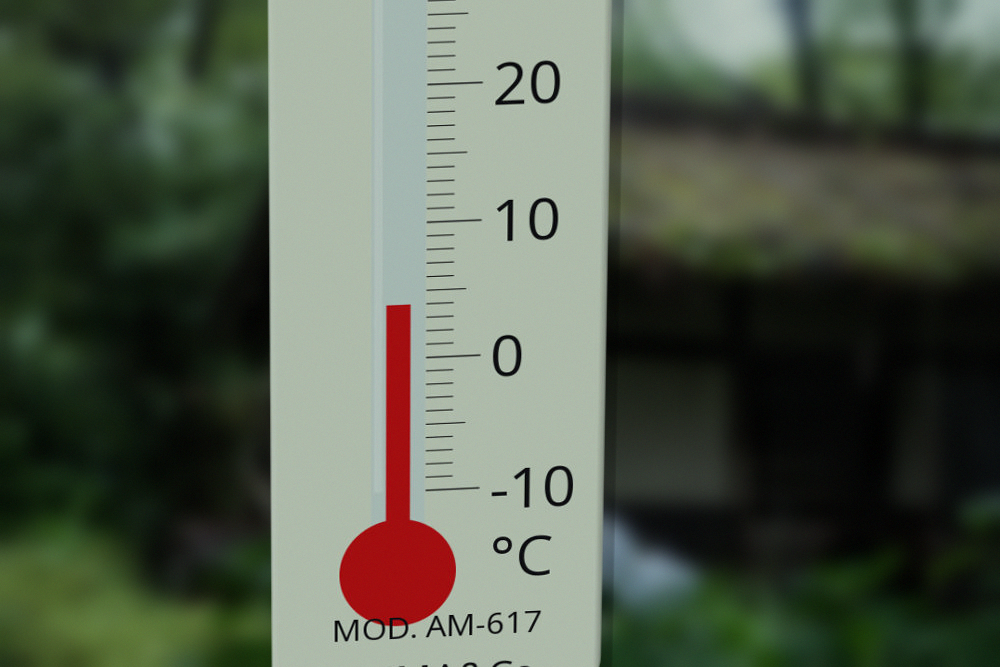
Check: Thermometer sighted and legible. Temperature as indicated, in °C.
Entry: 4 °C
